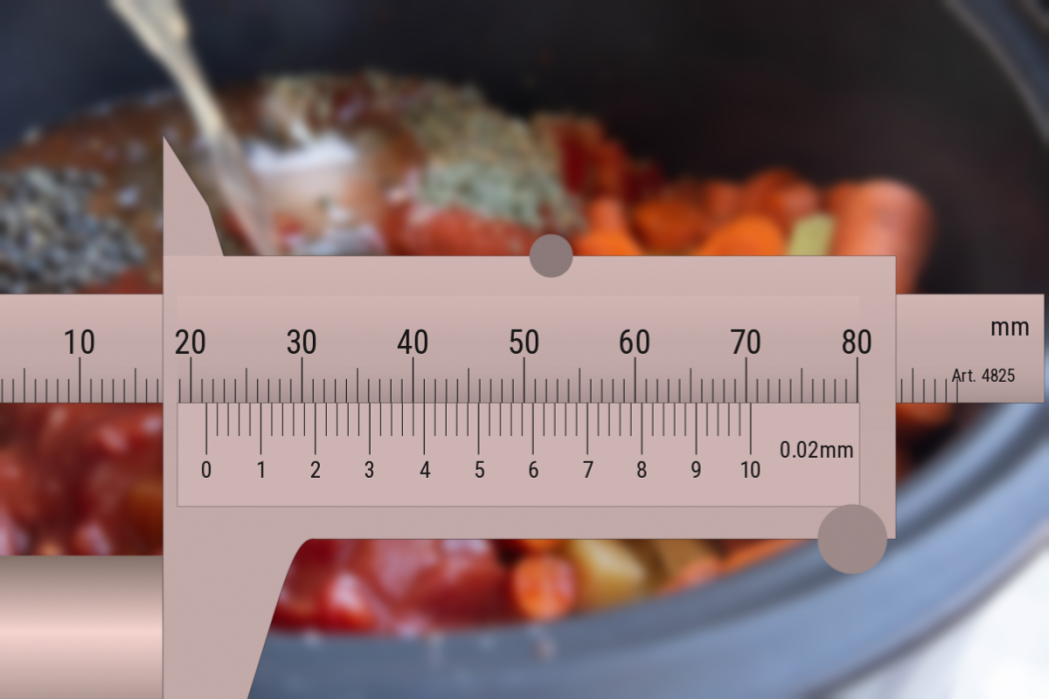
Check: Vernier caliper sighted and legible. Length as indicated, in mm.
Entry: 21.4 mm
